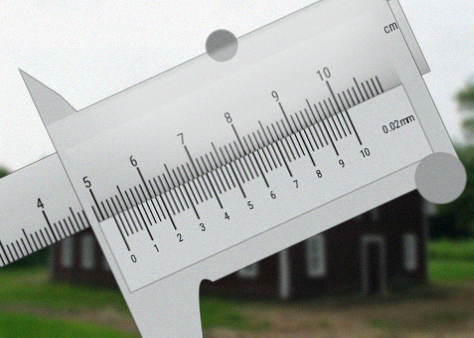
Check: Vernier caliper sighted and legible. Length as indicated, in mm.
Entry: 52.0 mm
